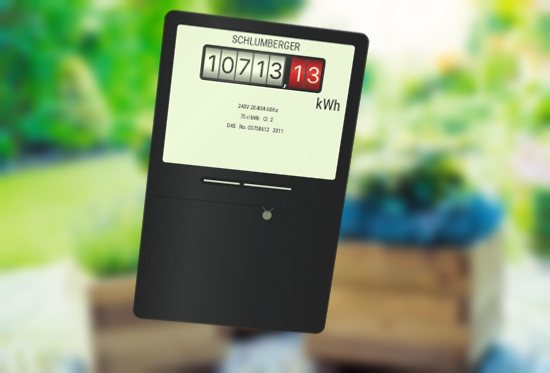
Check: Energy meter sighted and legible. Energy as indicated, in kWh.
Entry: 10713.13 kWh
